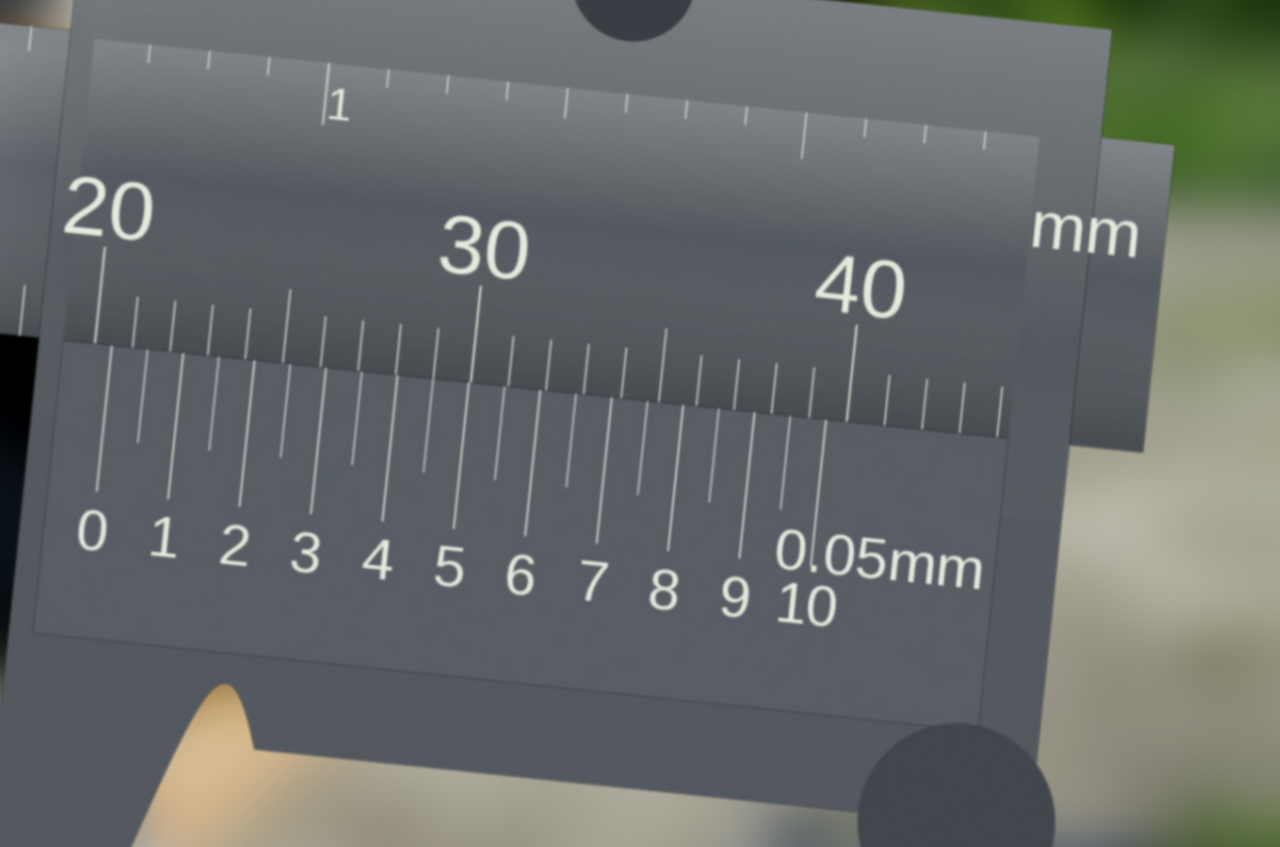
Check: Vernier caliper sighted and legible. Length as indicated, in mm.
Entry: 20.45 mm
